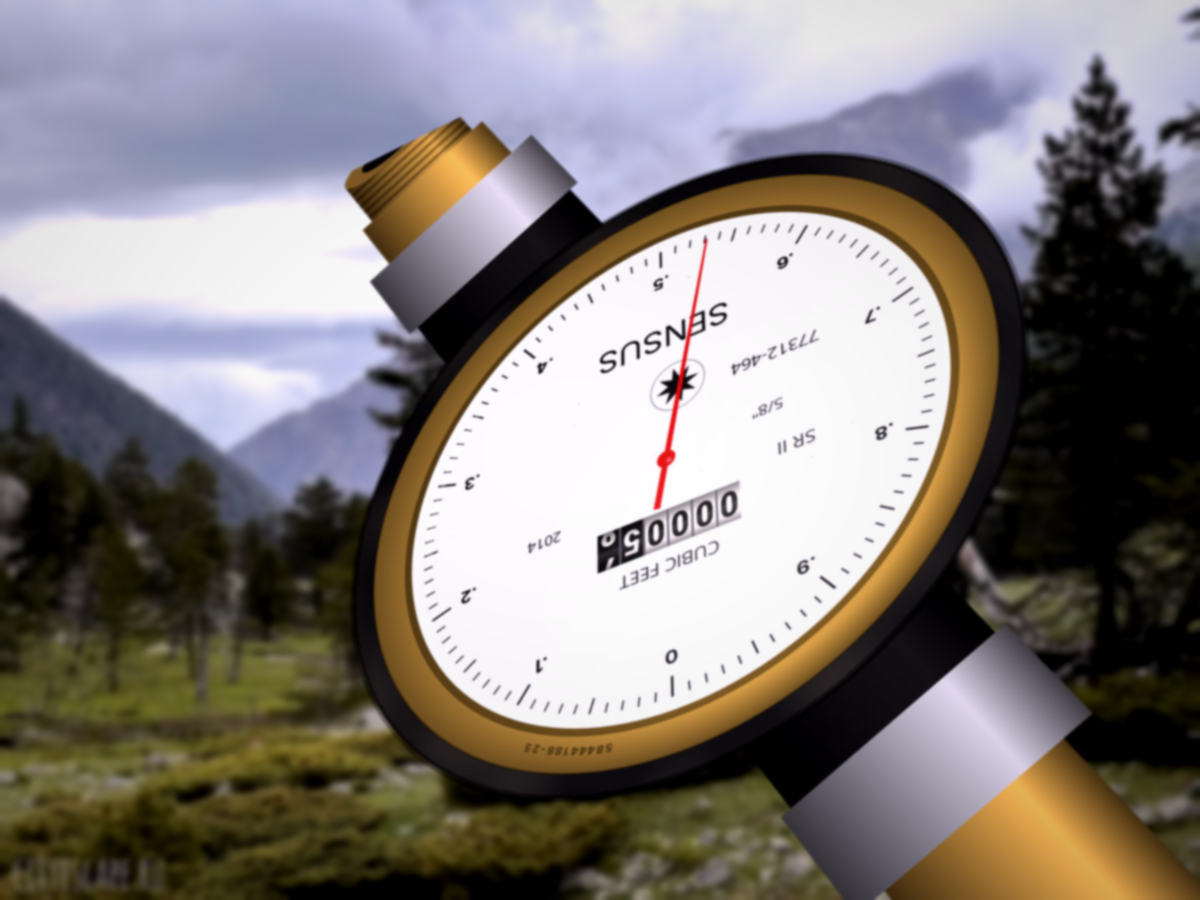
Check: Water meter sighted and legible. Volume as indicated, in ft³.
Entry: 57.53 ft³
